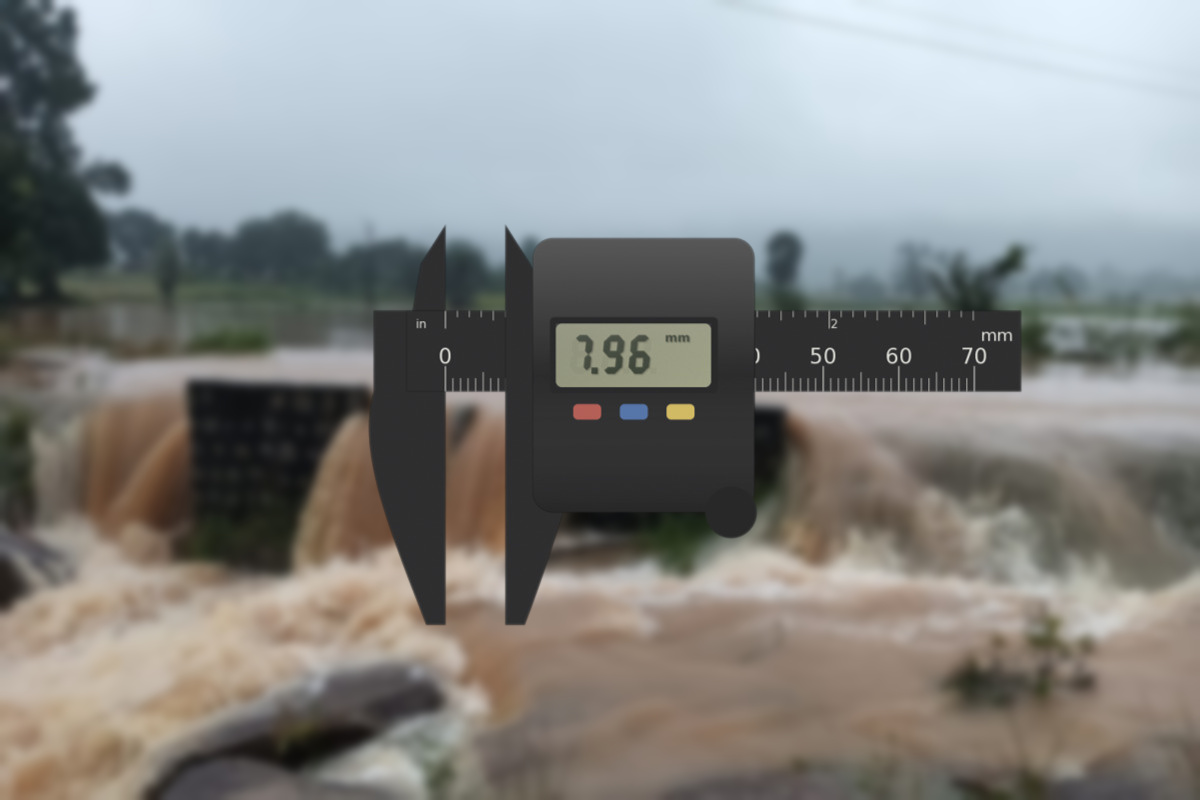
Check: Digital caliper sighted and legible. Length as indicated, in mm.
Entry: 7.96 mm
